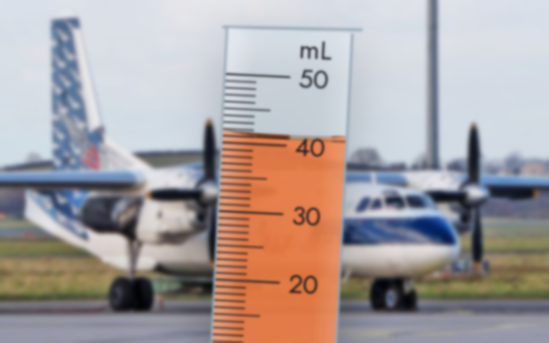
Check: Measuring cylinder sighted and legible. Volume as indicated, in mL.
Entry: 41 mL
